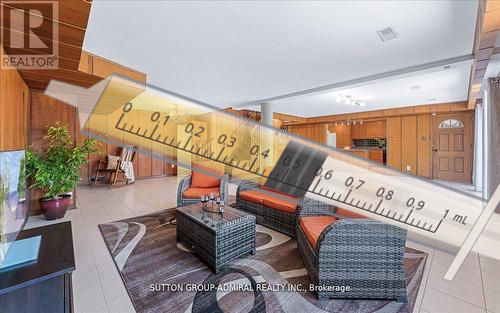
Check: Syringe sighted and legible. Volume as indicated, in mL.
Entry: 0.46 mL
